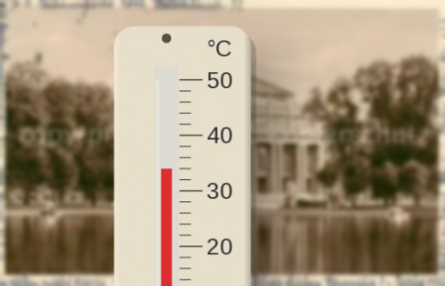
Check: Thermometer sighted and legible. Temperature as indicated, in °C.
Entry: 34 °C
